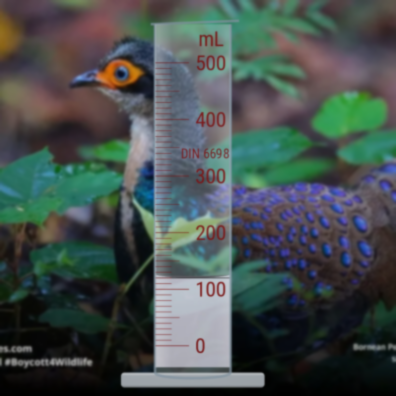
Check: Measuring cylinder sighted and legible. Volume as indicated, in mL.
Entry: 120 mL
